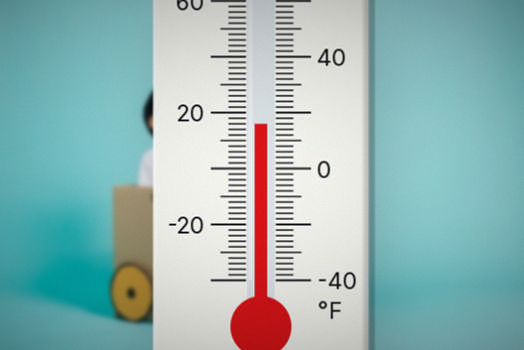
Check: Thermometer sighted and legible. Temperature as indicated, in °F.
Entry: 16 °F
